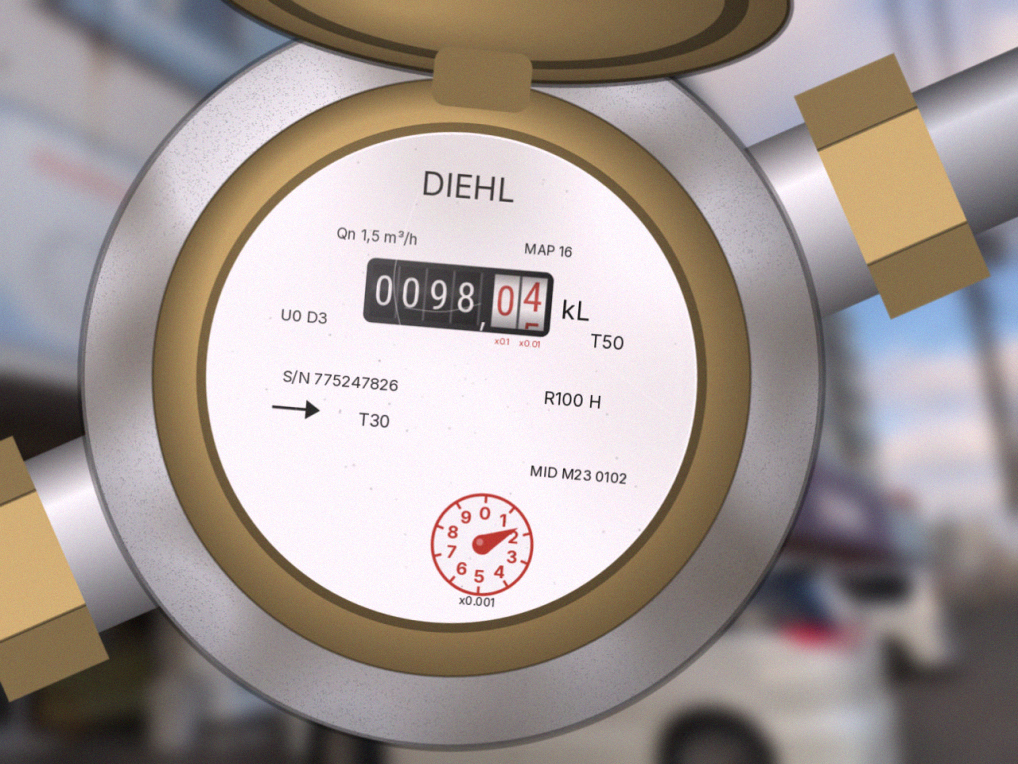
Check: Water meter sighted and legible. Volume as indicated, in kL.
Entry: 98.041 kL
